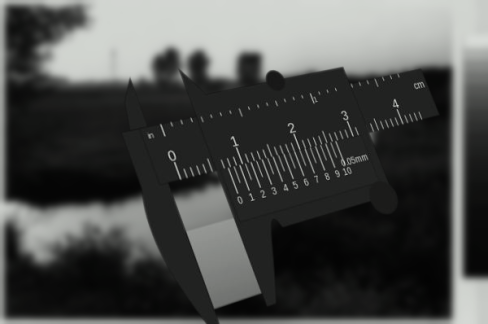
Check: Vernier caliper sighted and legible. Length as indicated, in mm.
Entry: 7.6 mm
